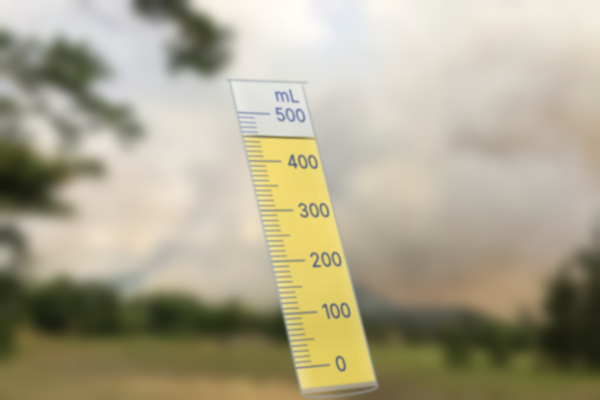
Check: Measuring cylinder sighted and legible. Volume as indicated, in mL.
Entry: 450 mL
